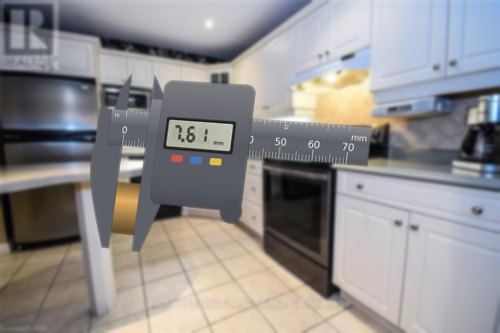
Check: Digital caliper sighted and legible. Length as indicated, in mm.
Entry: 7.61 mm
